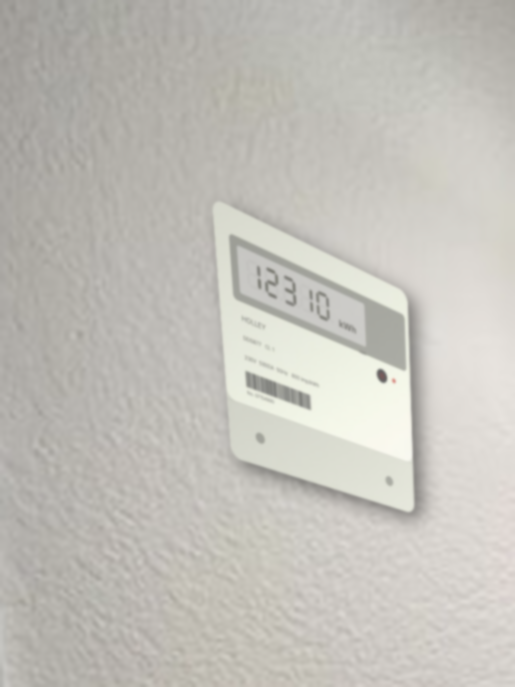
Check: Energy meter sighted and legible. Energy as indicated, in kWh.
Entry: 12310 kWh
